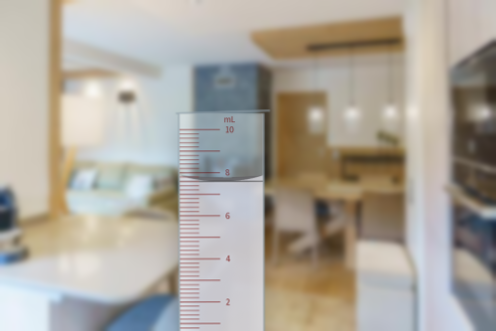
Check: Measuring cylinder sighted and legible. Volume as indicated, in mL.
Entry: 7.6 mL
